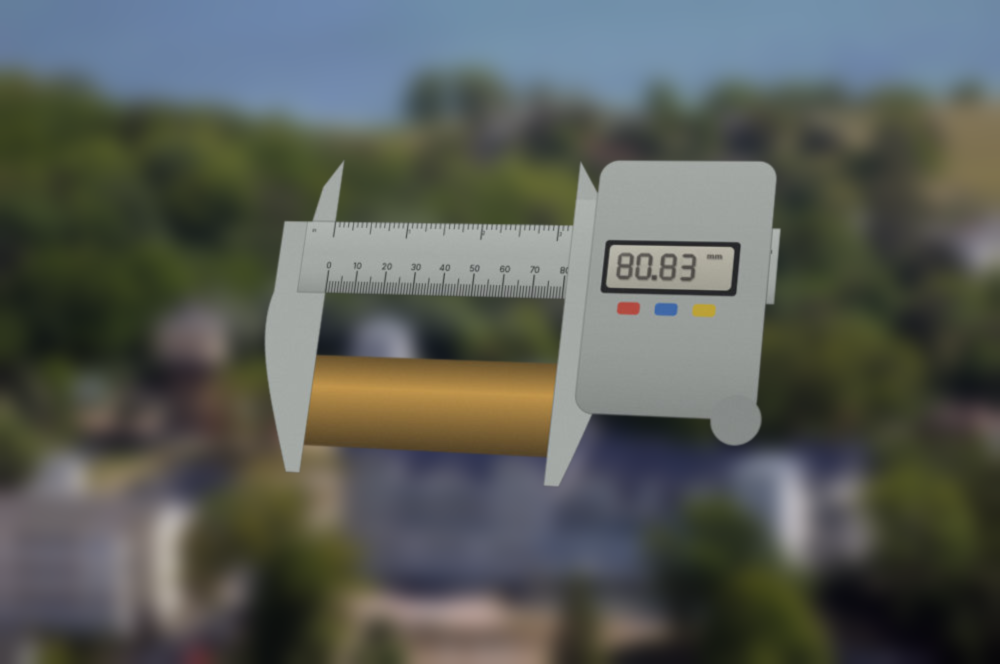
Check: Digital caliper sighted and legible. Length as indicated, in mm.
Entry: 80.83 mm
